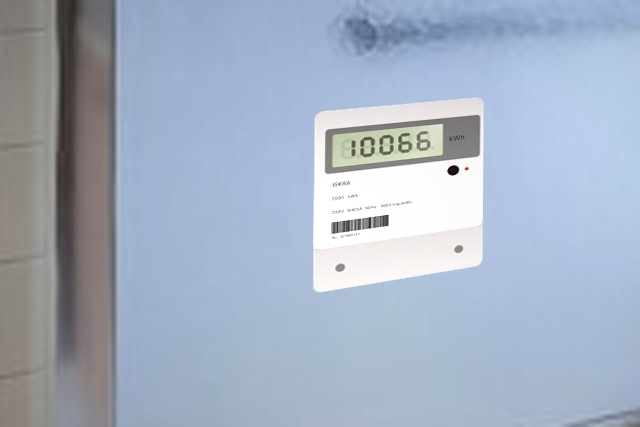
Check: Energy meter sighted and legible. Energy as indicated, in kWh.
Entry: 10066 kWh
